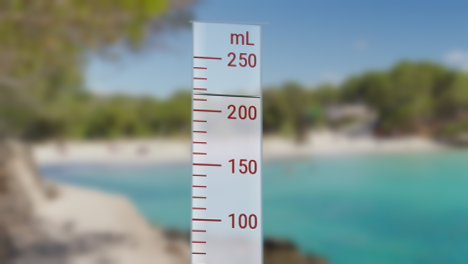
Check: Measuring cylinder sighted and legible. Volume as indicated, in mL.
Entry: 215 mL
